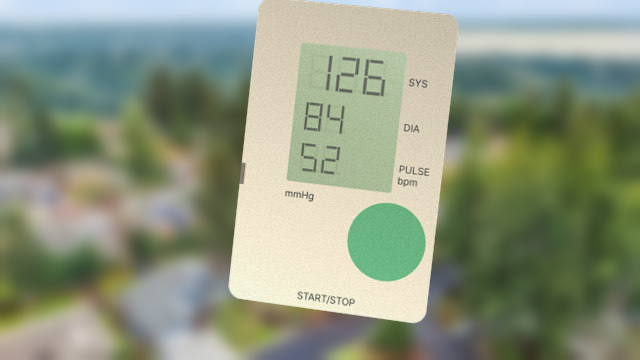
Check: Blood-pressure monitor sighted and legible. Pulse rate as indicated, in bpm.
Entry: 52 bpm
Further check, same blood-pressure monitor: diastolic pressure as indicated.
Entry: 84 mmHg
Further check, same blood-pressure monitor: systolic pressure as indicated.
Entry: 126 mmHg
